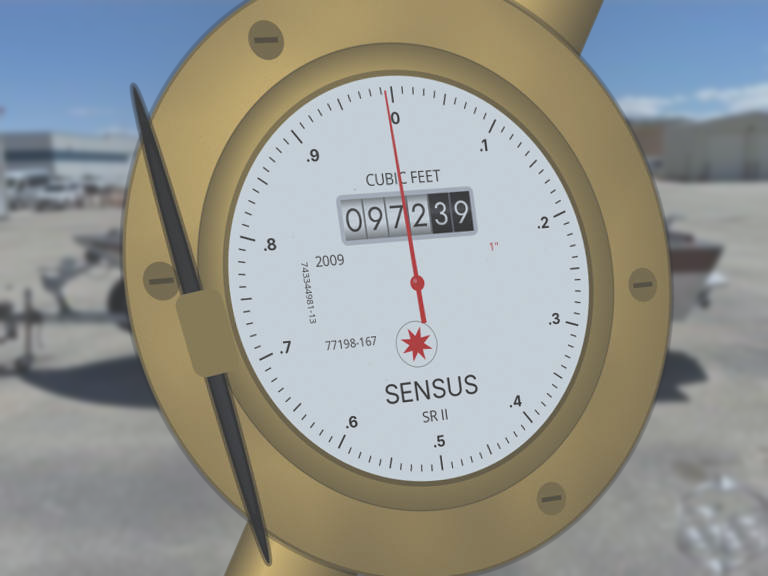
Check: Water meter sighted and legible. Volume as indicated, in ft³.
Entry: 97238.99 ft³
